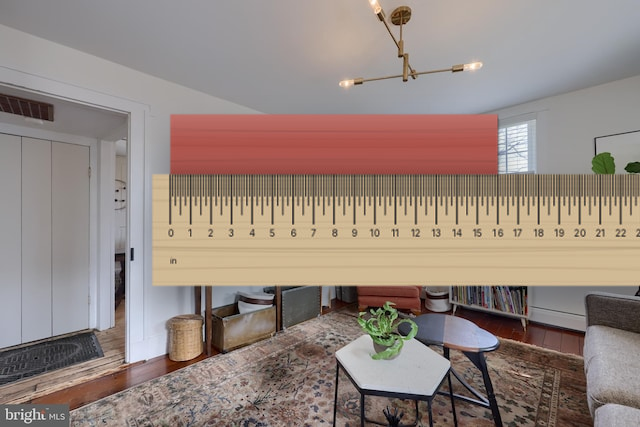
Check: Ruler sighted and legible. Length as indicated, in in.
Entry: 16 in
